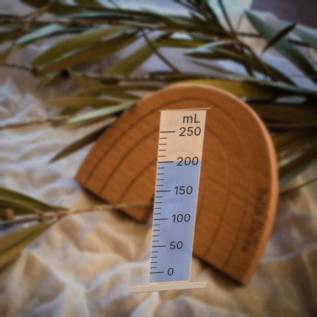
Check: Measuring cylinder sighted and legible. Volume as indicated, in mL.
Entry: 200 mL
